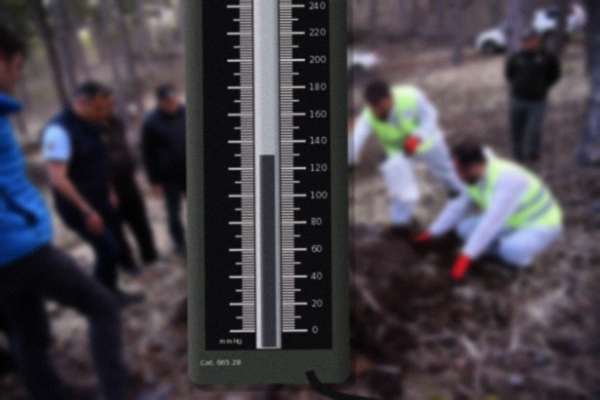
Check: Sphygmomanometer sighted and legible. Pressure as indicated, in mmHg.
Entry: 130 mmHg
